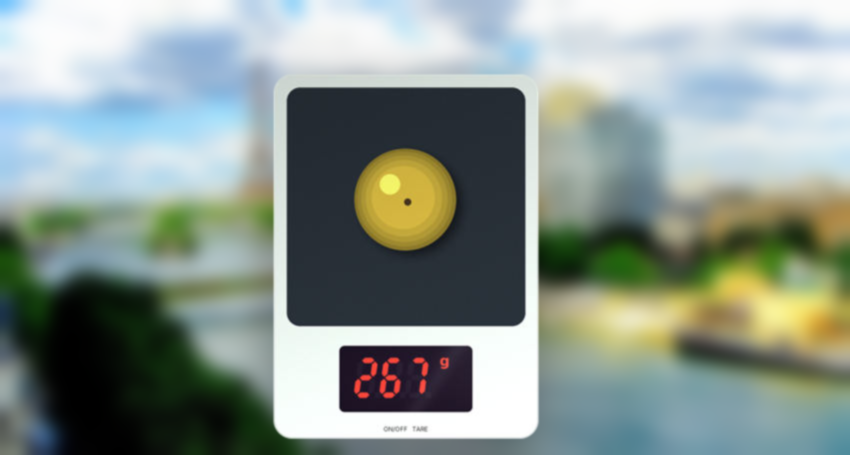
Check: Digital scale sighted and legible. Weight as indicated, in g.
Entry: 267 g
